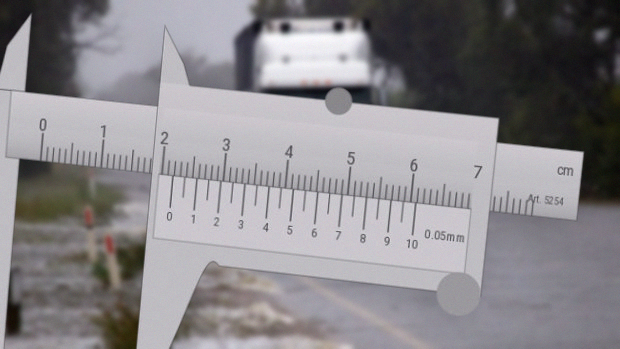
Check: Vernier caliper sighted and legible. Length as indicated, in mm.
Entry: 21.8 mm
